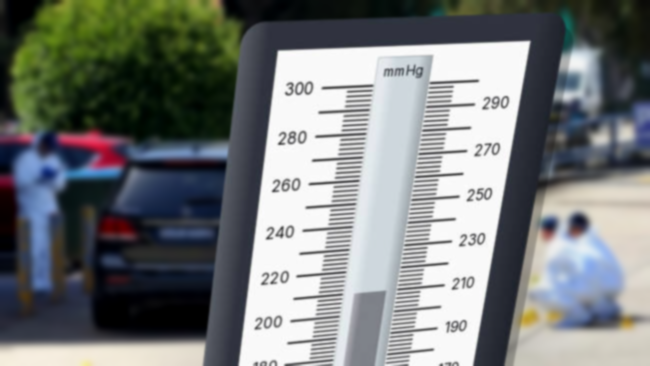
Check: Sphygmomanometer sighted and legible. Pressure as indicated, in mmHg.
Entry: 210 mmHg
